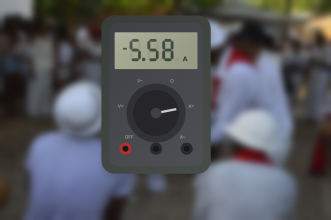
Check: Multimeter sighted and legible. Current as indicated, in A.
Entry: -5.58 A
